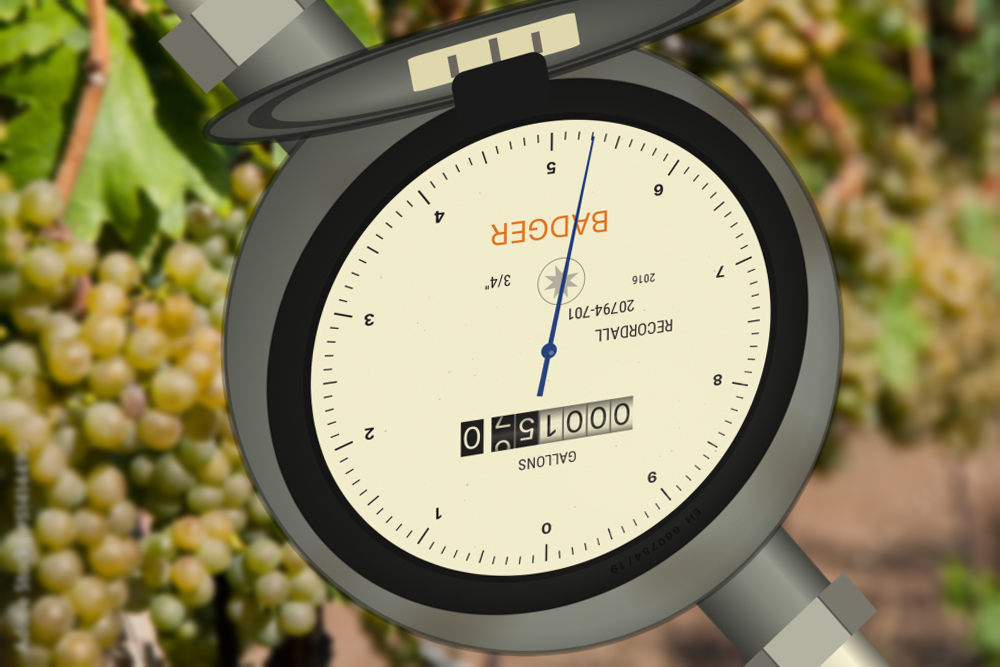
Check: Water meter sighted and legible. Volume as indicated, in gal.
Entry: 1565.3 gal
